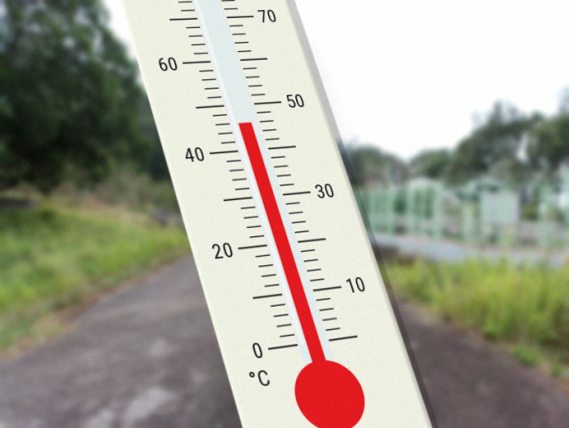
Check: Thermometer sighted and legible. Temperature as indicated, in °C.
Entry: 46 °C
